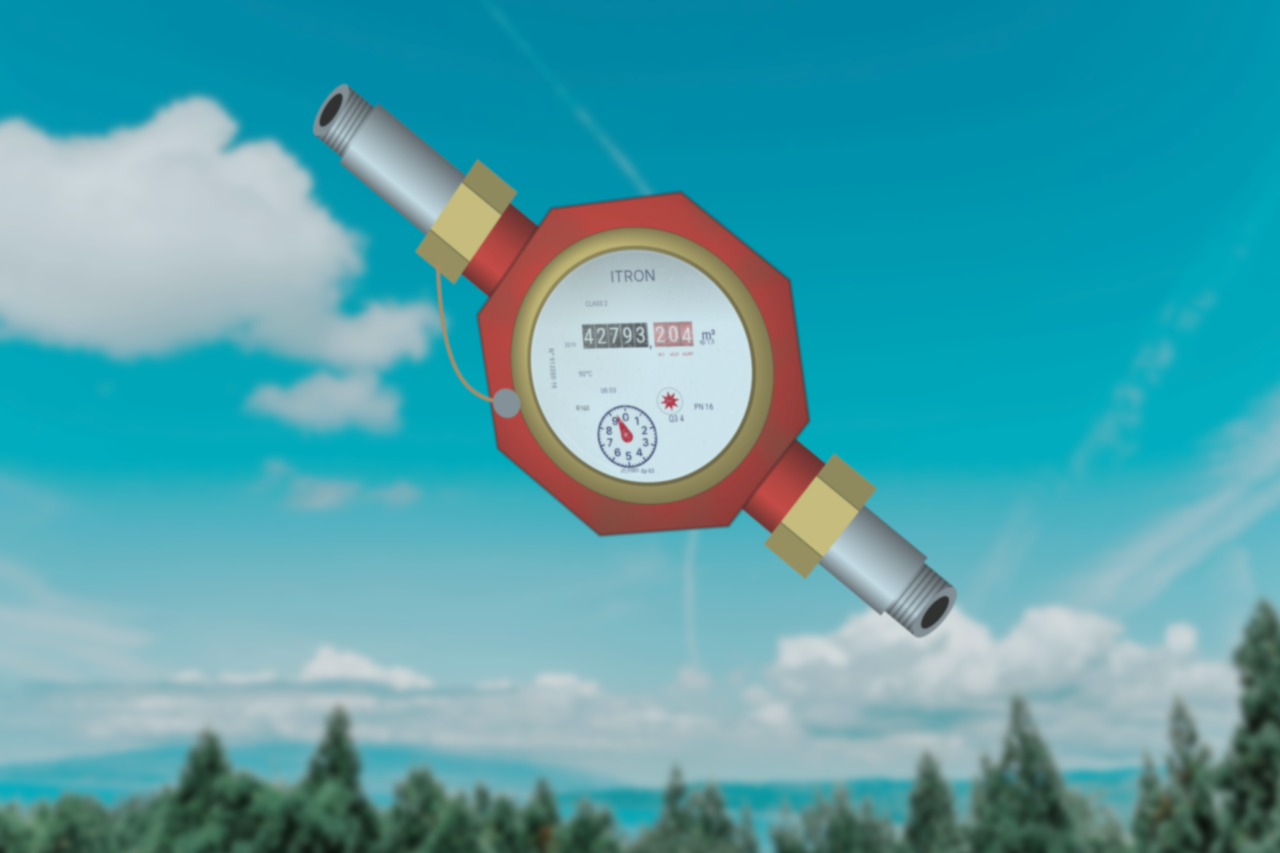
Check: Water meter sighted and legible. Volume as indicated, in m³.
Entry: 42793.2039 m³
